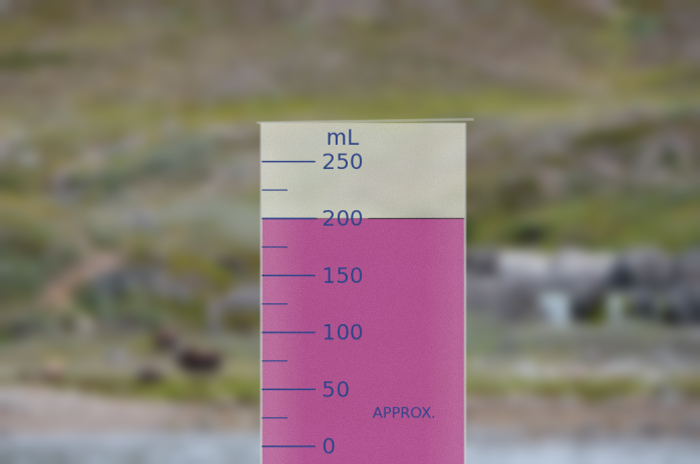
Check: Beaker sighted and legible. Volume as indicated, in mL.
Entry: 200 mL
